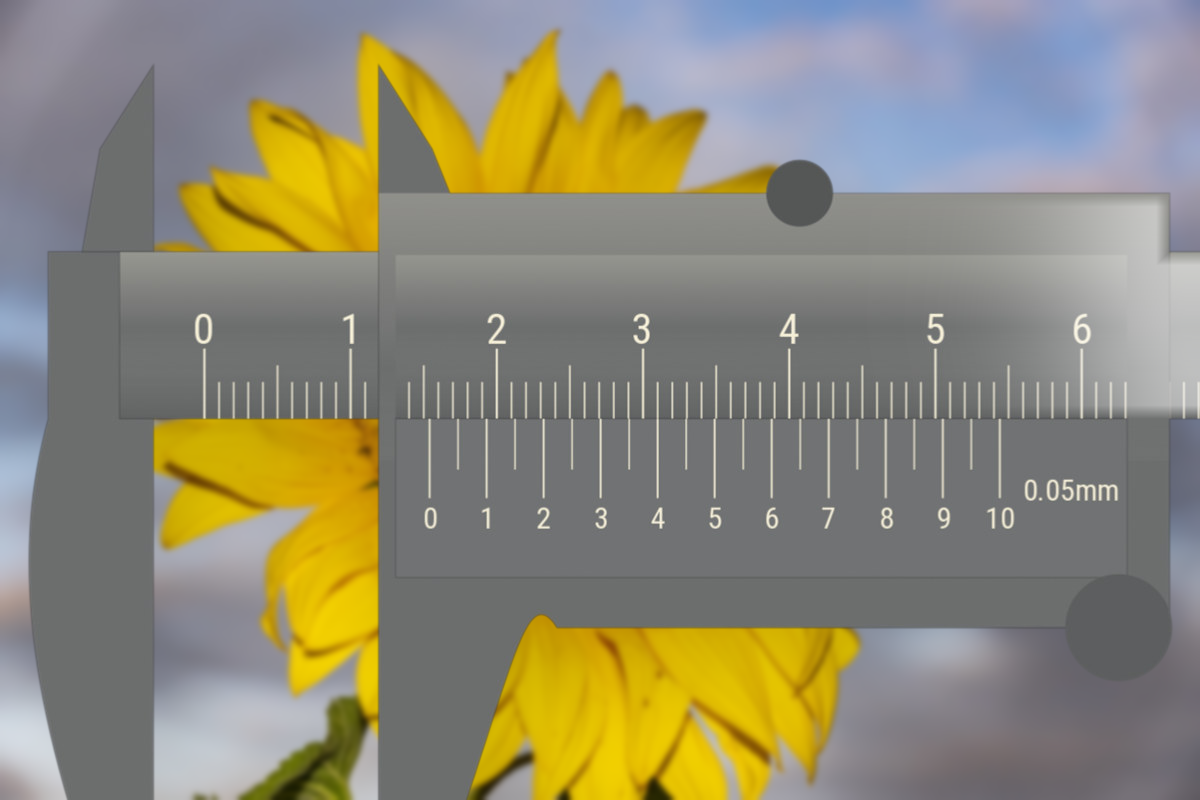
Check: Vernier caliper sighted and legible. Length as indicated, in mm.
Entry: 15.4 mm
